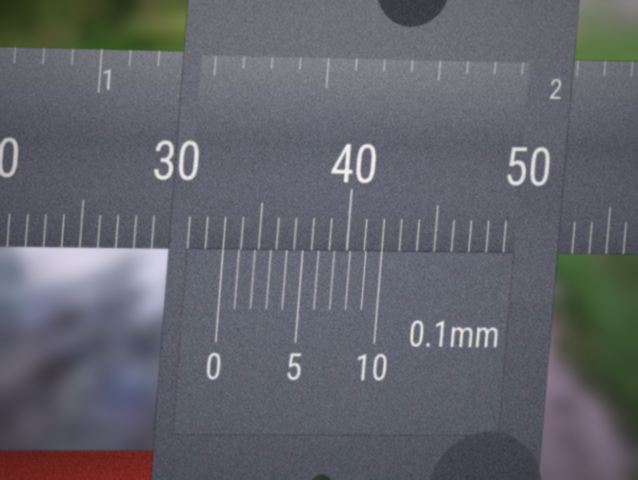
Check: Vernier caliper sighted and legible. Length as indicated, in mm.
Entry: 33.0 mm
